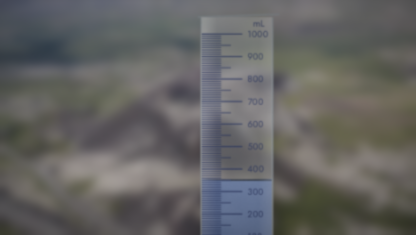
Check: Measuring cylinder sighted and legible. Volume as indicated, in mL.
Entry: 350 mL
